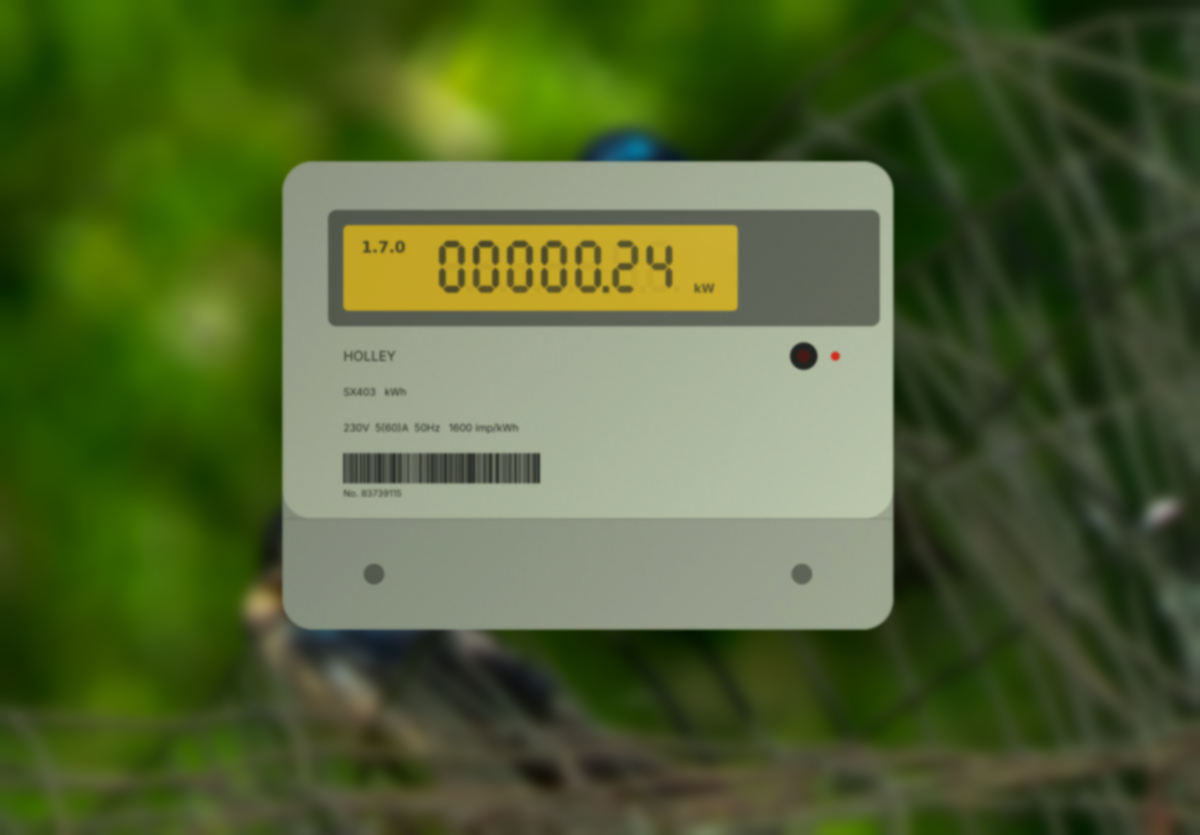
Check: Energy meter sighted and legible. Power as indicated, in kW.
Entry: 0.24 kW
